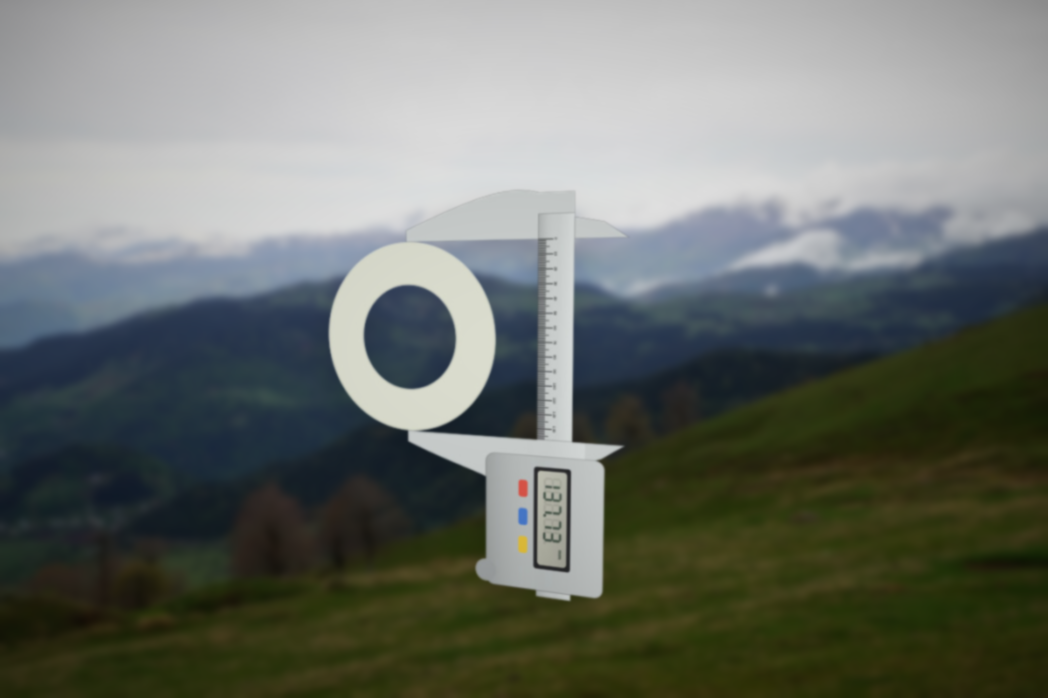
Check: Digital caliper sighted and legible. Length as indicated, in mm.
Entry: 137.73 mm
